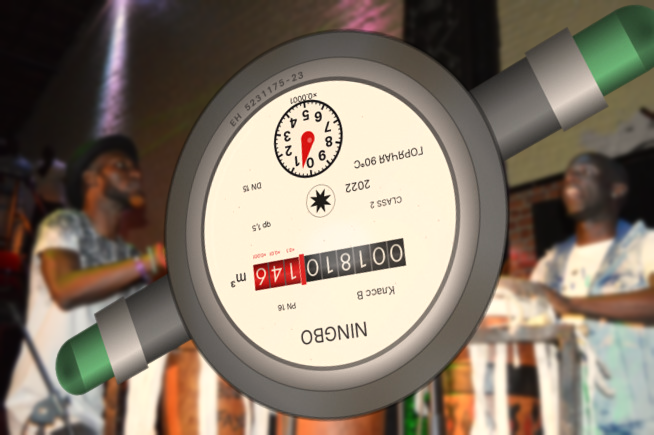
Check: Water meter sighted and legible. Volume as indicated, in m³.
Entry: 1810.1460 m³
